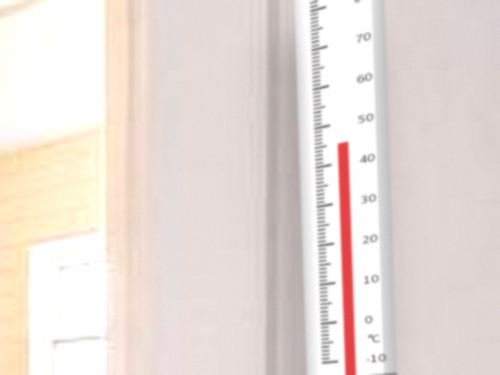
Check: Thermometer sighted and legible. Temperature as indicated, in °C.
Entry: 45 °C
